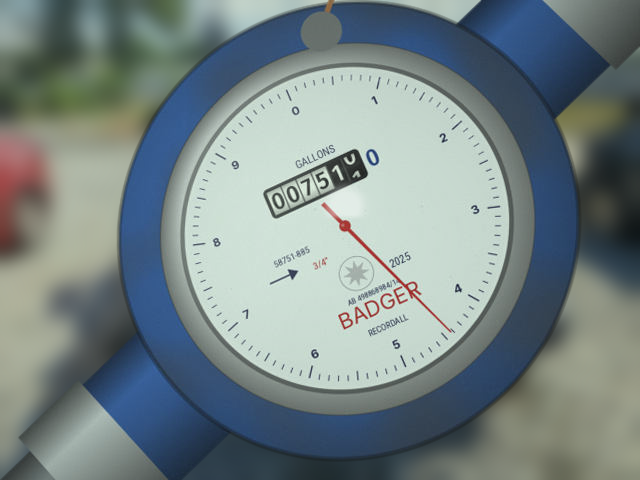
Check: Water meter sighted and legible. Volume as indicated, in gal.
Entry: 75104.4 gal
